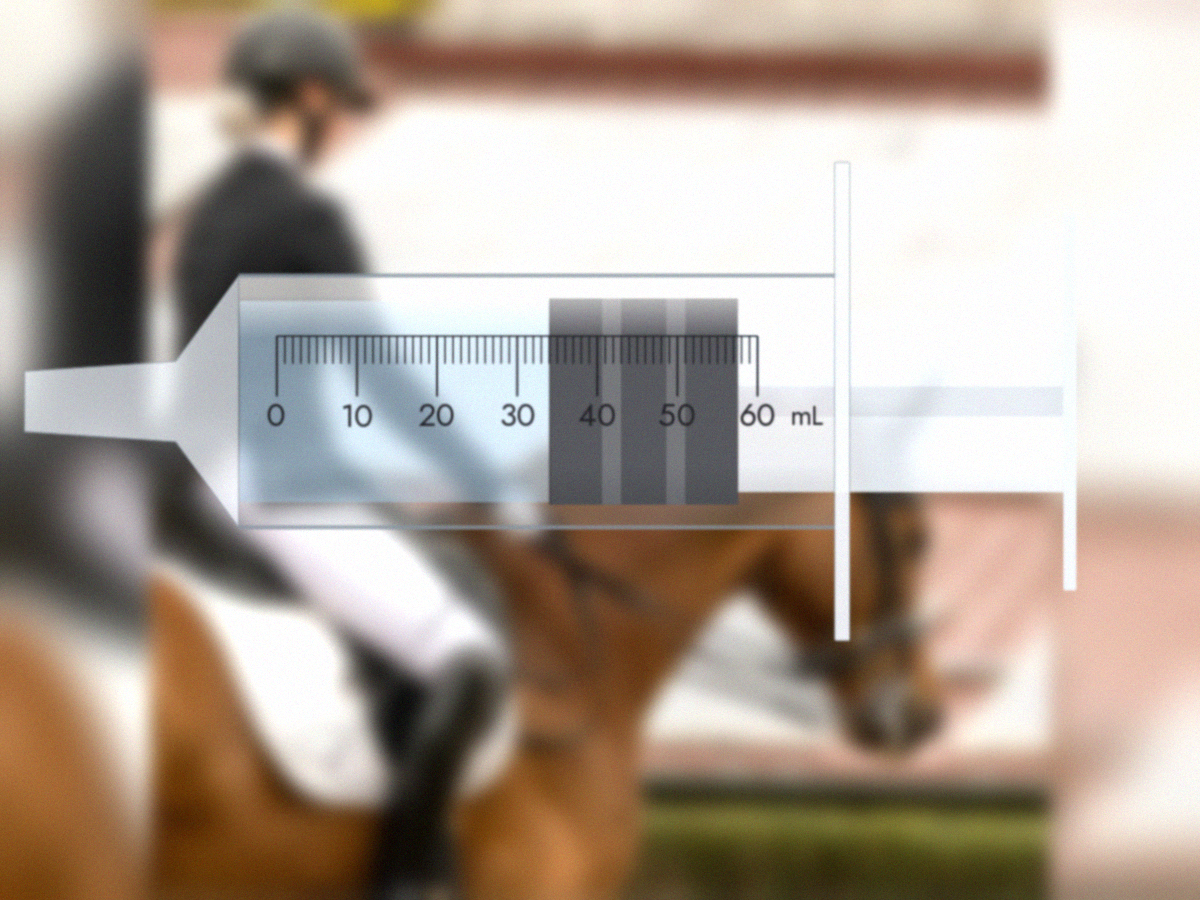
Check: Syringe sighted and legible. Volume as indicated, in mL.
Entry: 34 mL
